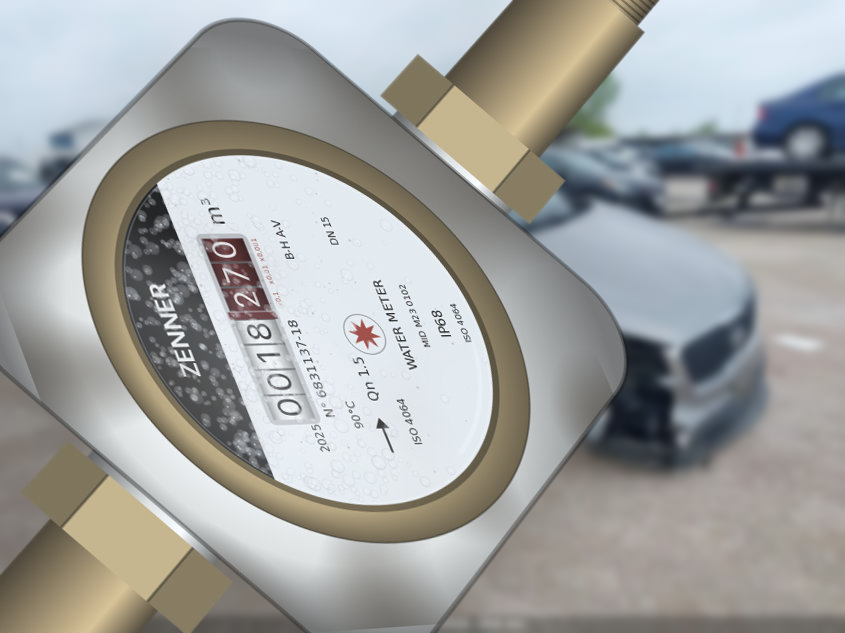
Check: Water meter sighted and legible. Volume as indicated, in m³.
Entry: 18.270 m³
